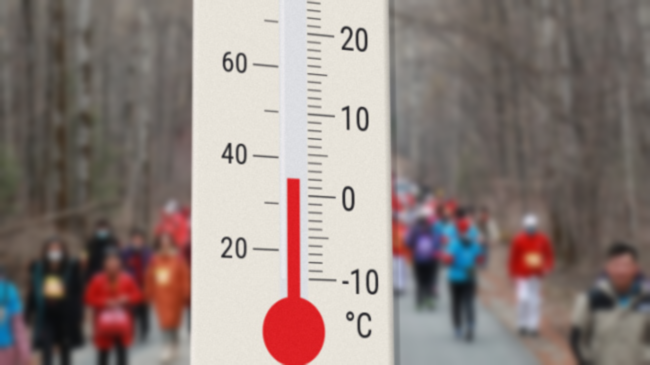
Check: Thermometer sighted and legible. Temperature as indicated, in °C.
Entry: 2 °C
